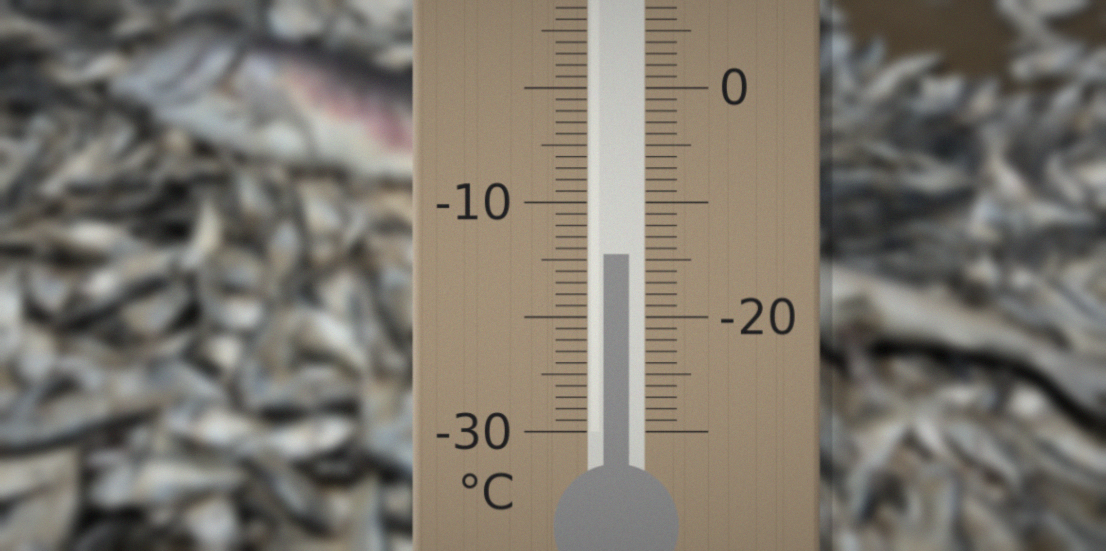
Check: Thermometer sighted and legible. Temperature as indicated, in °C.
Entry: -14.5 °C
